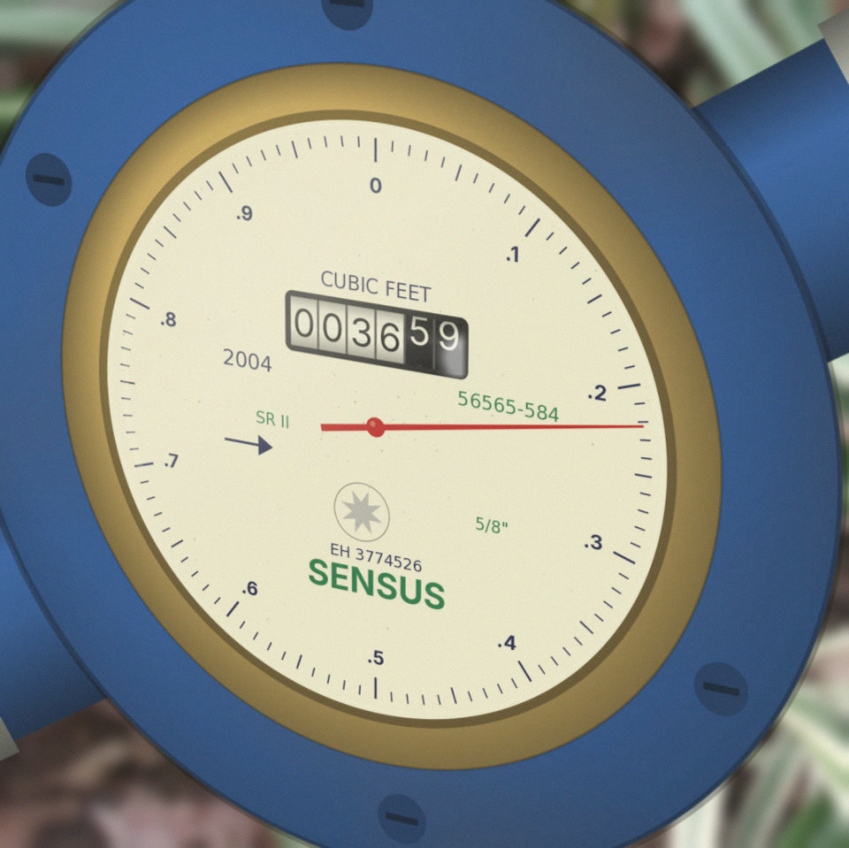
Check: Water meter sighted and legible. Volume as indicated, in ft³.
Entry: 3659.22 ft³
